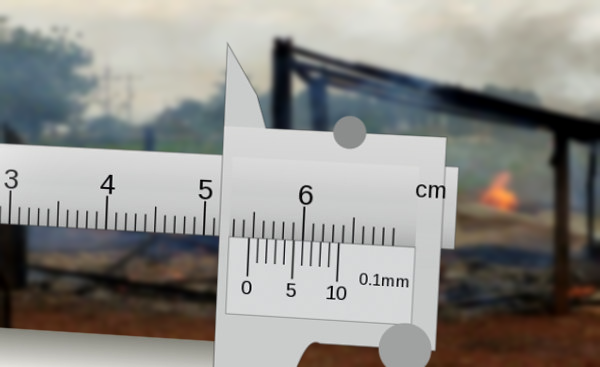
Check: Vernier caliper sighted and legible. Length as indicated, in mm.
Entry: 54.6 mm
